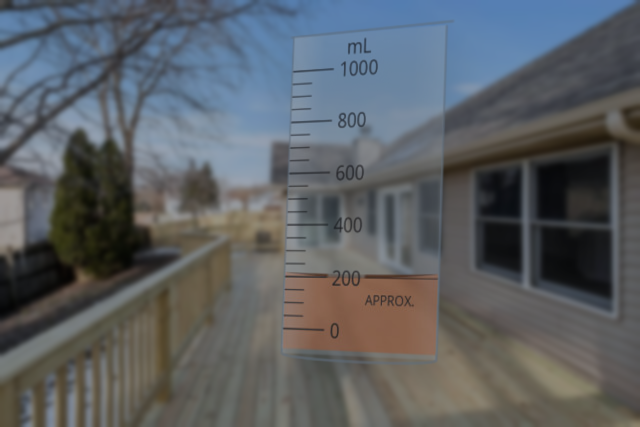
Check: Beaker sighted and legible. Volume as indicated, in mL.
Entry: 200 mL
